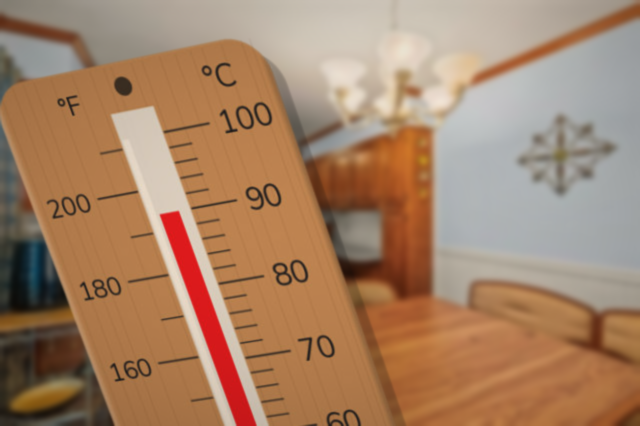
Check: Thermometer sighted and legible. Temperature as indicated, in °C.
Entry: 90 °C
